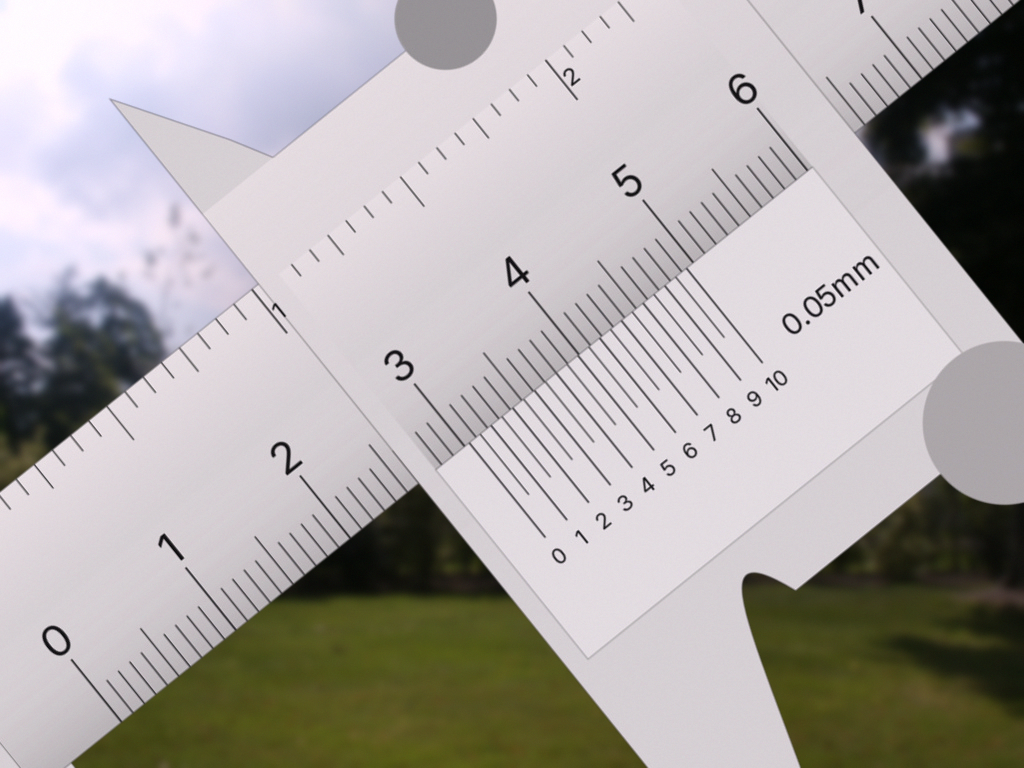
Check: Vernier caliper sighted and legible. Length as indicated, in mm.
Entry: 30.4 mm
